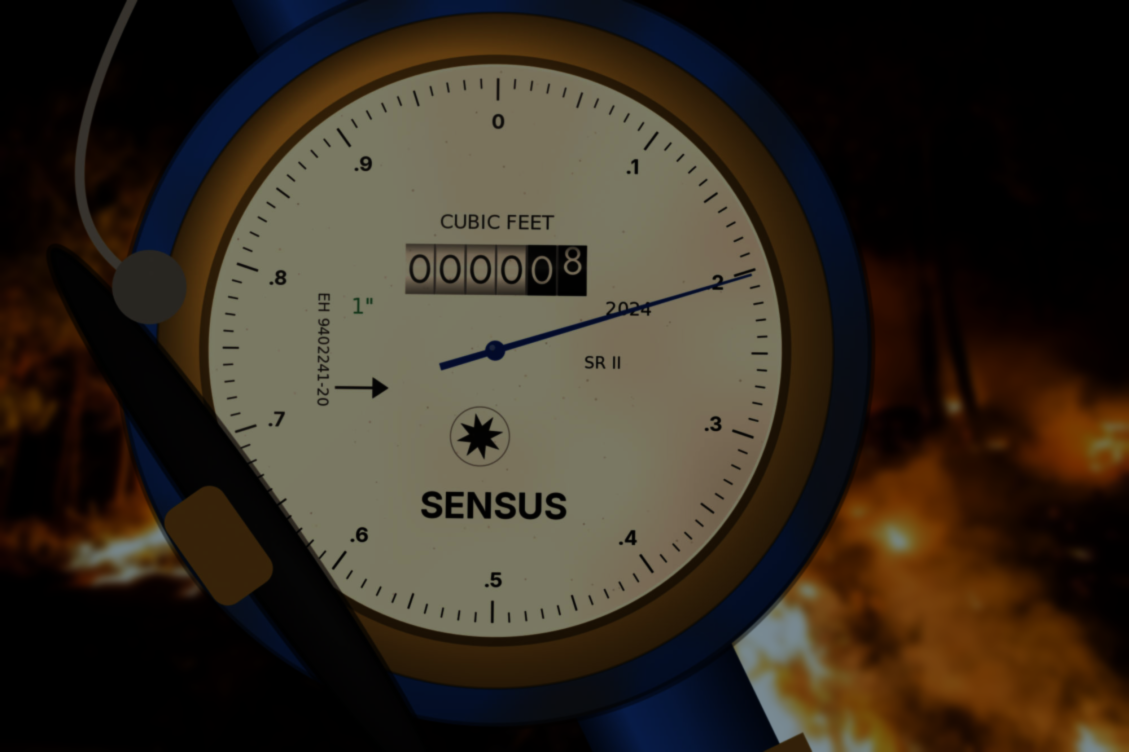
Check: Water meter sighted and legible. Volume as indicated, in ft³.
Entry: 8.20 ft³
